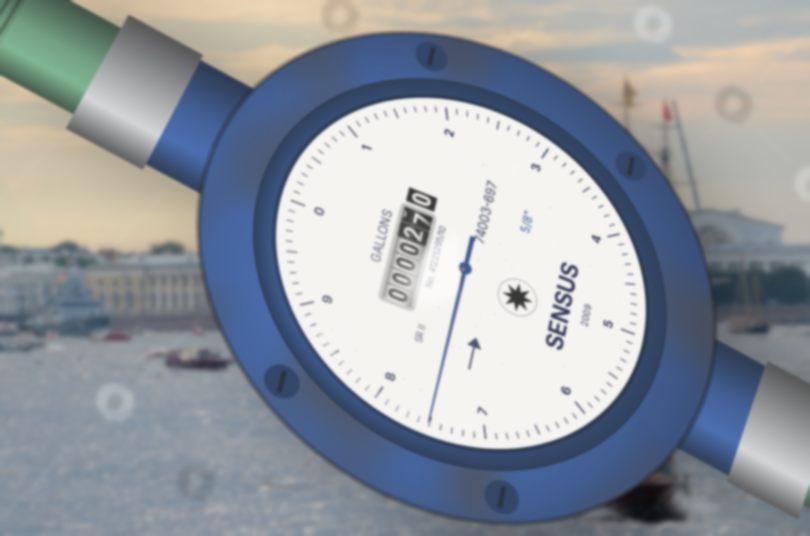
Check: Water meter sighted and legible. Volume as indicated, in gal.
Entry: 267.5 gal
